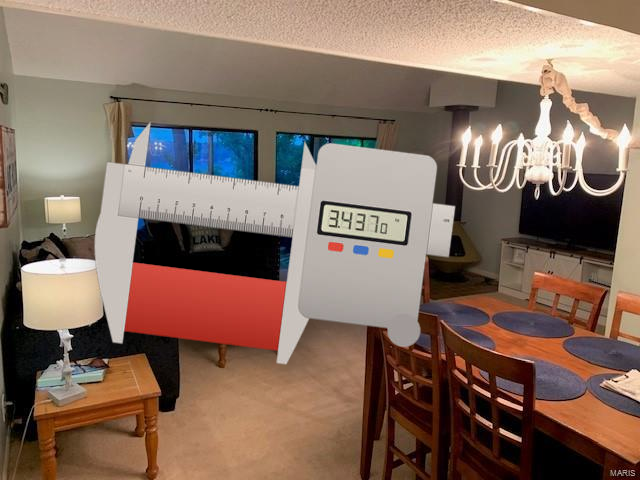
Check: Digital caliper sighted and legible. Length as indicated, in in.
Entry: 3.4370 in
